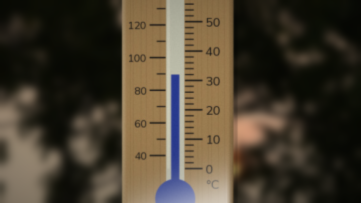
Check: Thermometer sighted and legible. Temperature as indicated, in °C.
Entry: 32 °C
